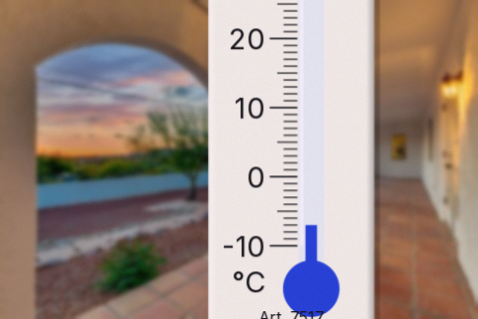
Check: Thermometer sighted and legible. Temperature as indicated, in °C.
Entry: -7 °C
